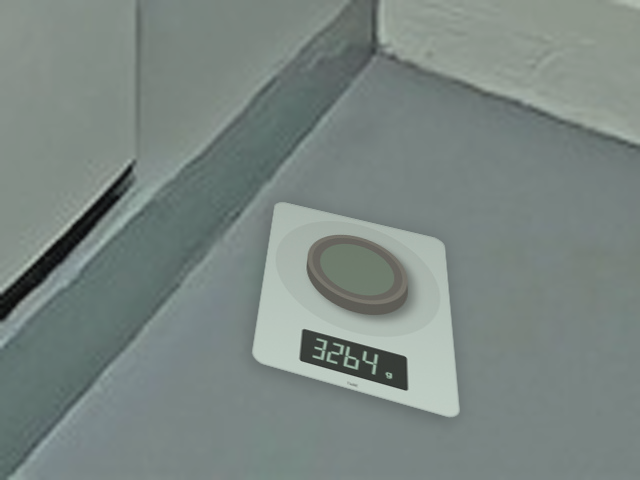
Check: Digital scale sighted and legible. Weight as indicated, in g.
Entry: 3264 g
